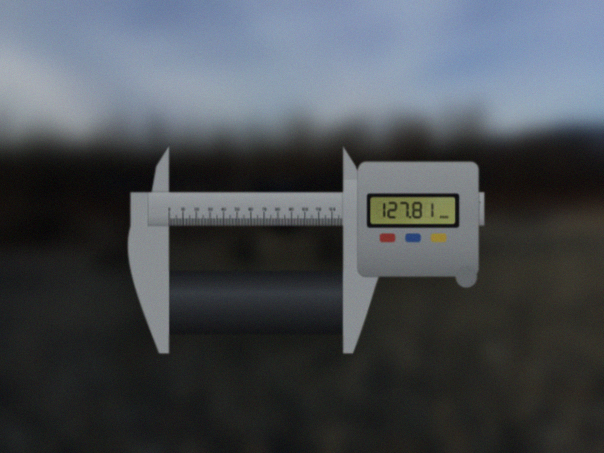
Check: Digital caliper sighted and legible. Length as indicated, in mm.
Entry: 127.81 mm
